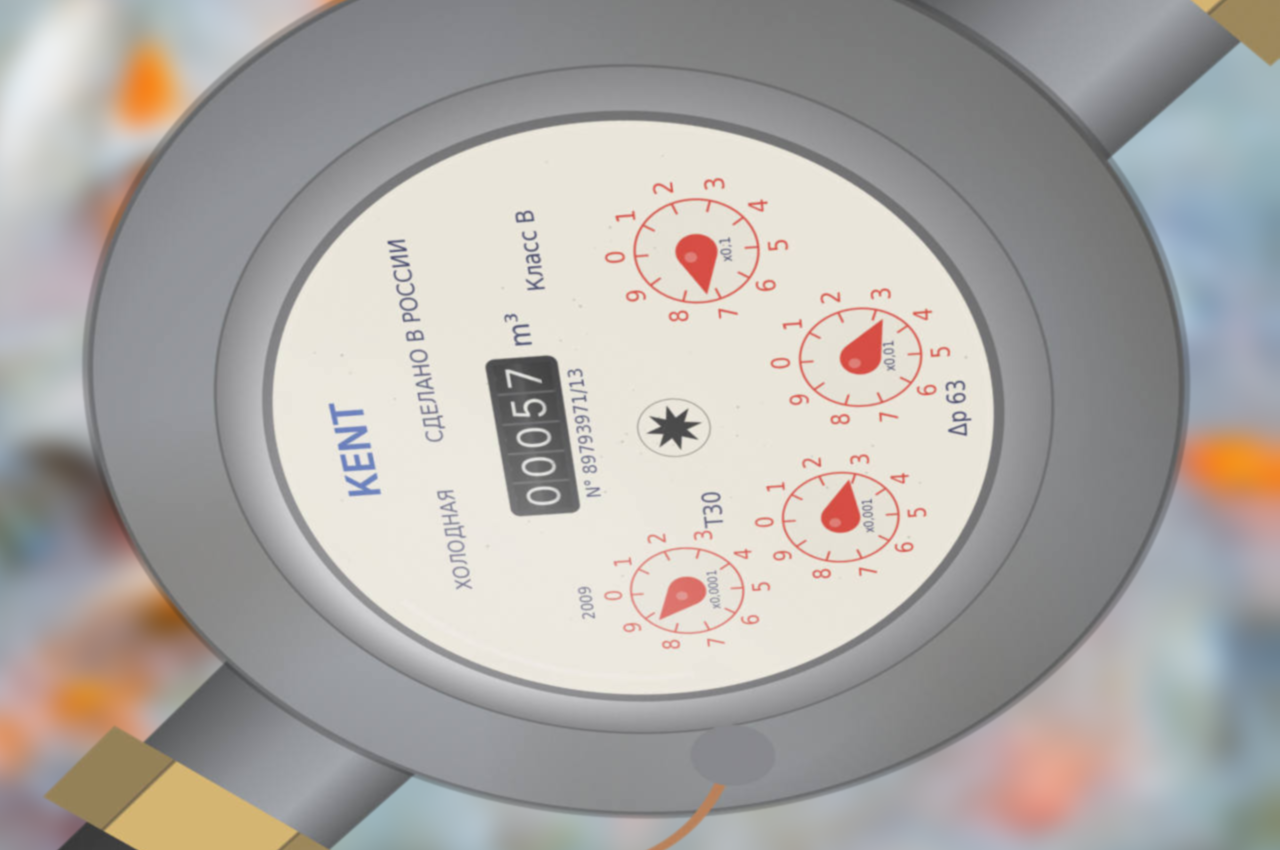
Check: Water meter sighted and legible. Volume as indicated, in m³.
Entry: 57.7328 m³
